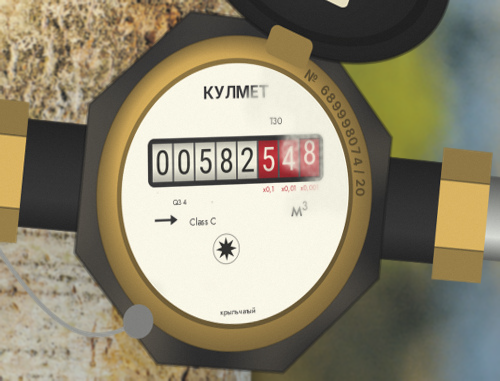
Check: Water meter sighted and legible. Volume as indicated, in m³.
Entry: 582.548 m³
